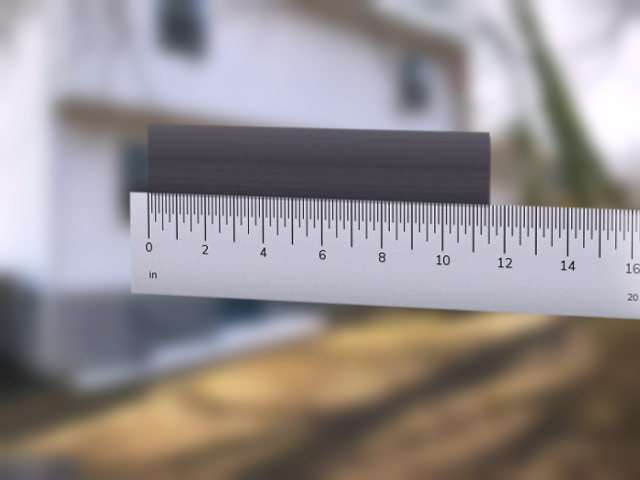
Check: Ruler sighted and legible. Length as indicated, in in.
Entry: 11.5 in
